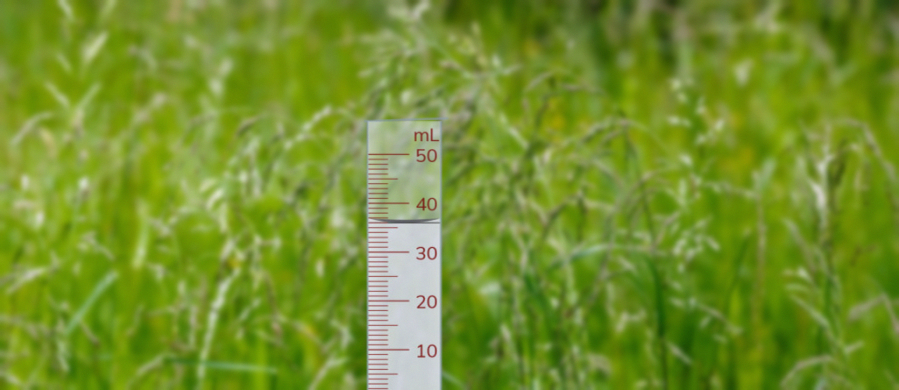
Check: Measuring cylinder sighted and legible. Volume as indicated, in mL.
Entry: 36 mL
